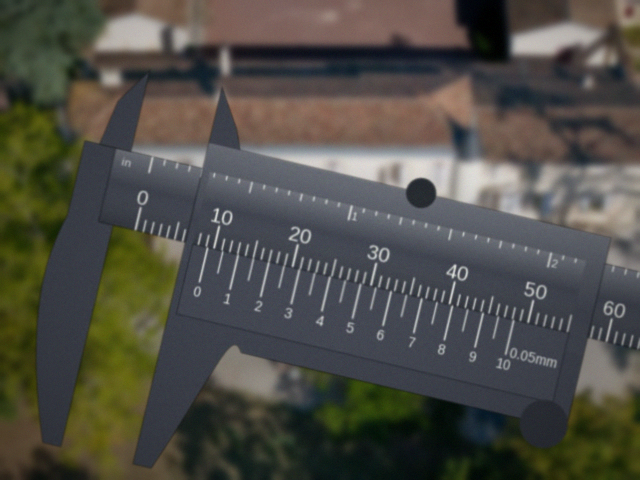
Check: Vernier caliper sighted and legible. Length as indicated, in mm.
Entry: 9.2 mm
